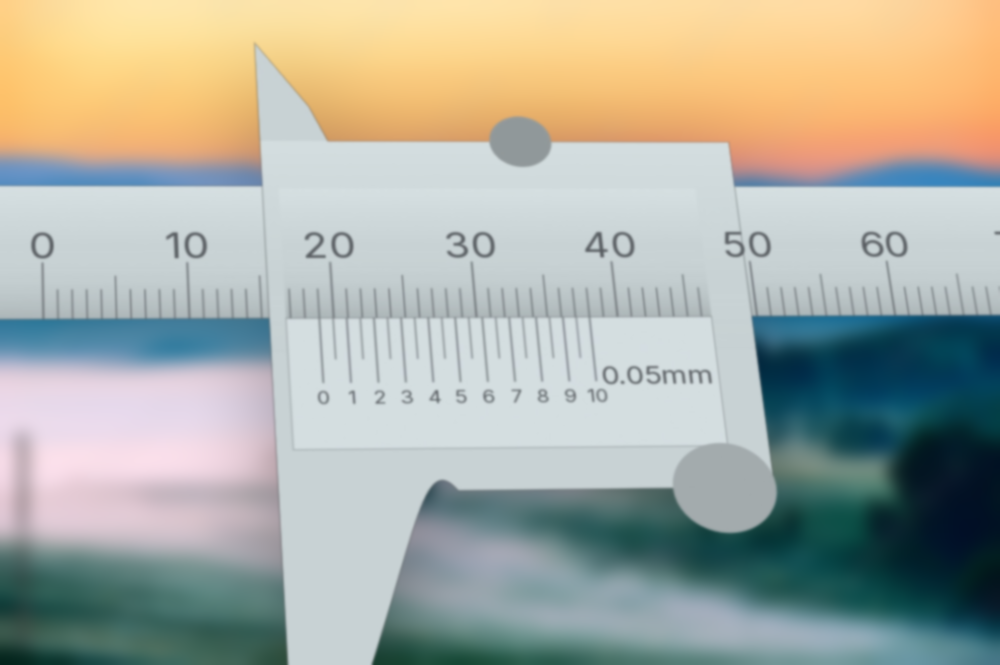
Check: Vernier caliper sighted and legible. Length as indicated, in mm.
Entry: 19.0 mm
